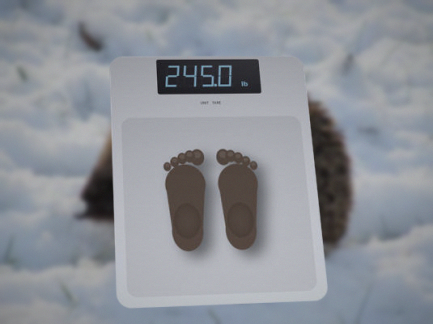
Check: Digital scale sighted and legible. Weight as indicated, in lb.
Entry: 245.0 lb
